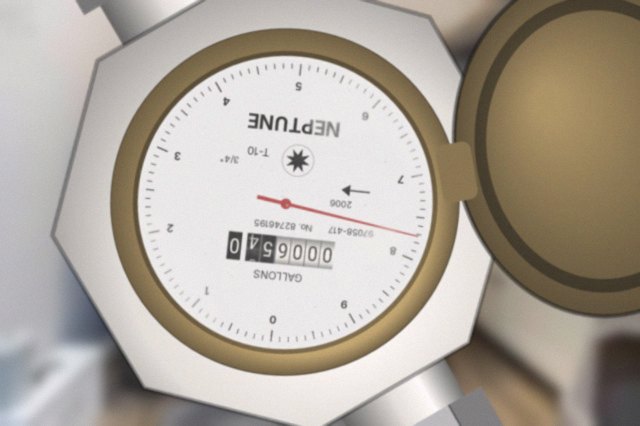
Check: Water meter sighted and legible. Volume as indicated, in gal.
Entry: 6537.7 gal
